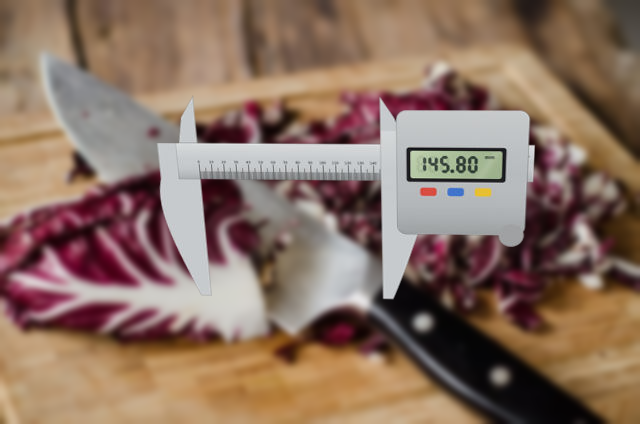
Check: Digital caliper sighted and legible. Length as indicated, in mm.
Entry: 145.80 mm
